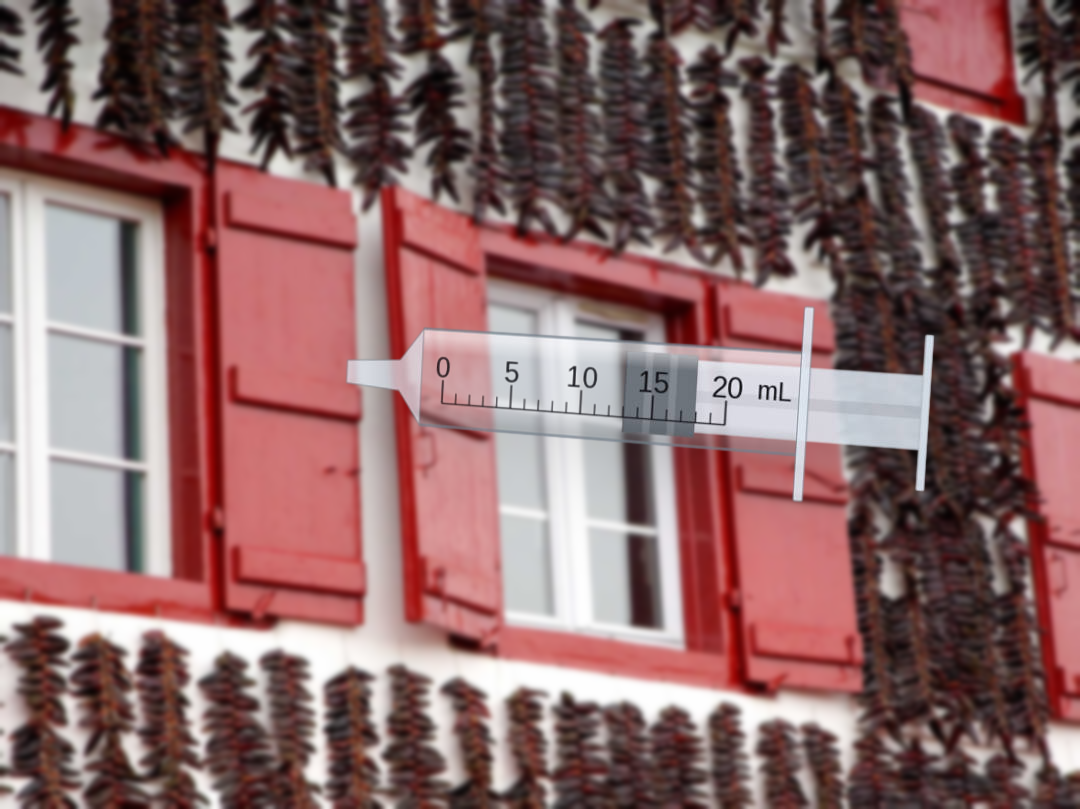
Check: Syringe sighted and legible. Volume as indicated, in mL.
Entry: 13 mL
